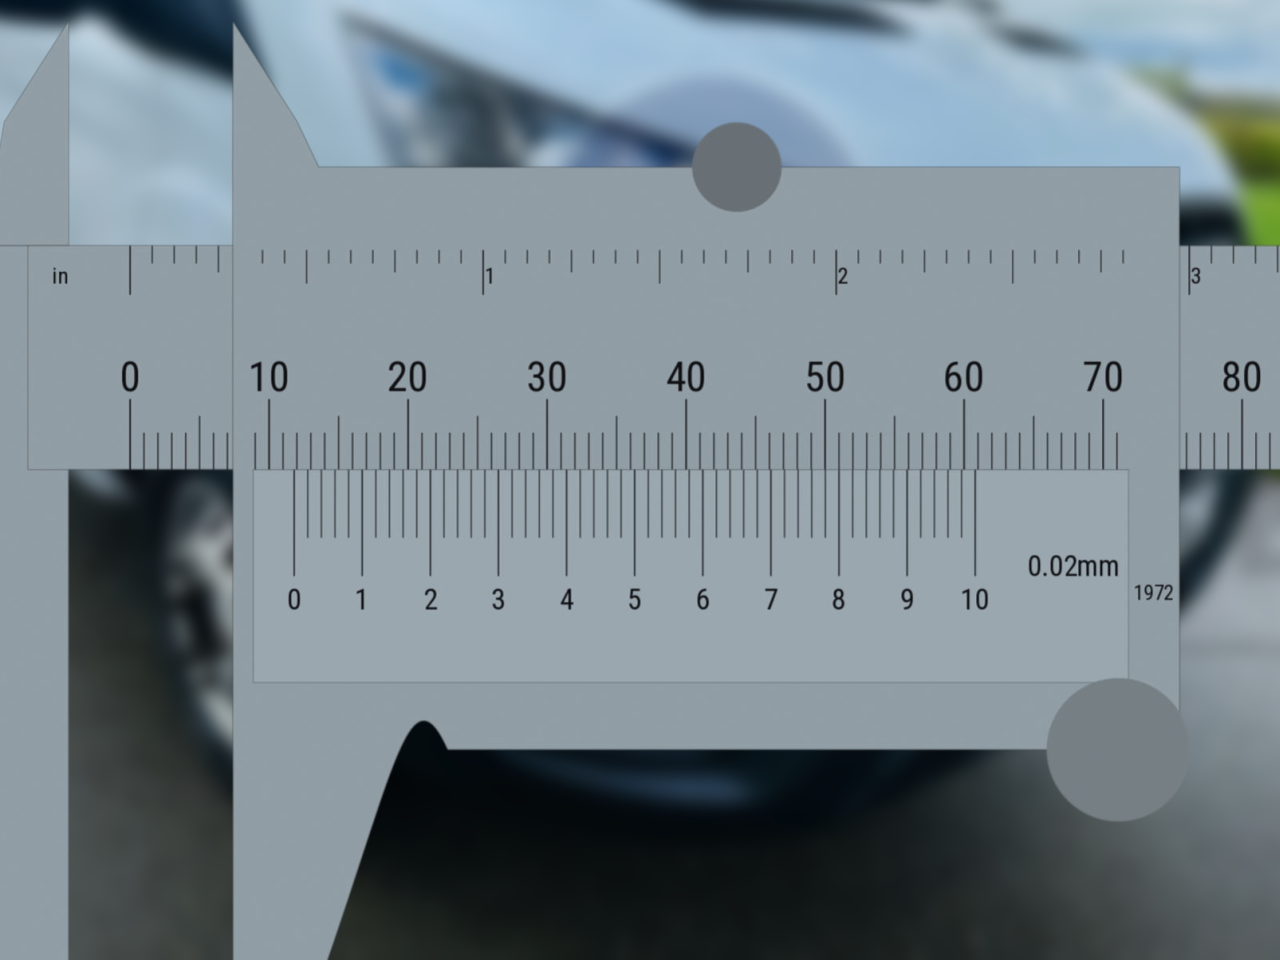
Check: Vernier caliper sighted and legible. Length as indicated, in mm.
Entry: 11.8 mm
